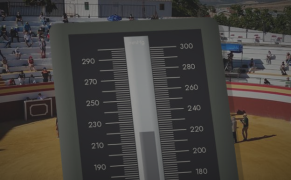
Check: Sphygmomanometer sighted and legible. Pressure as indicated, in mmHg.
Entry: 220 mmHg
